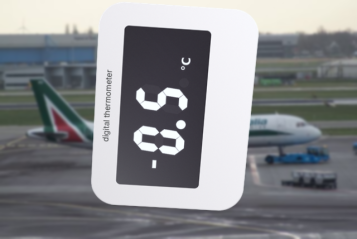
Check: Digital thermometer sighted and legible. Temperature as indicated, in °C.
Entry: -0.5 °C
